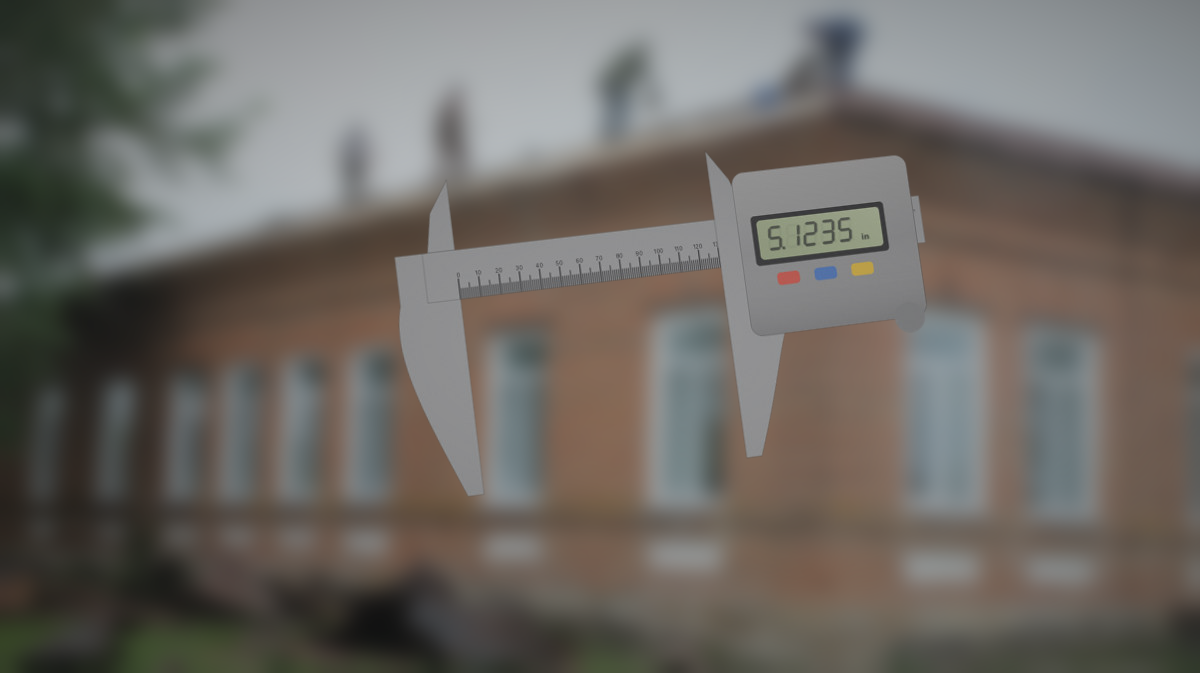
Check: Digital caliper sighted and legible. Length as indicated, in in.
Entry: 5.1235 in
